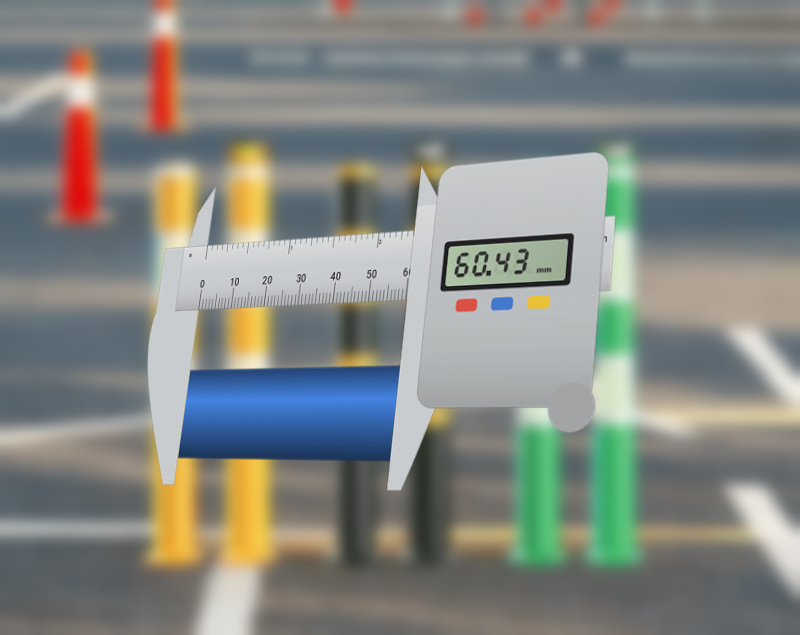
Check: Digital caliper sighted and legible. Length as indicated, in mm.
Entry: 60.43 mm
